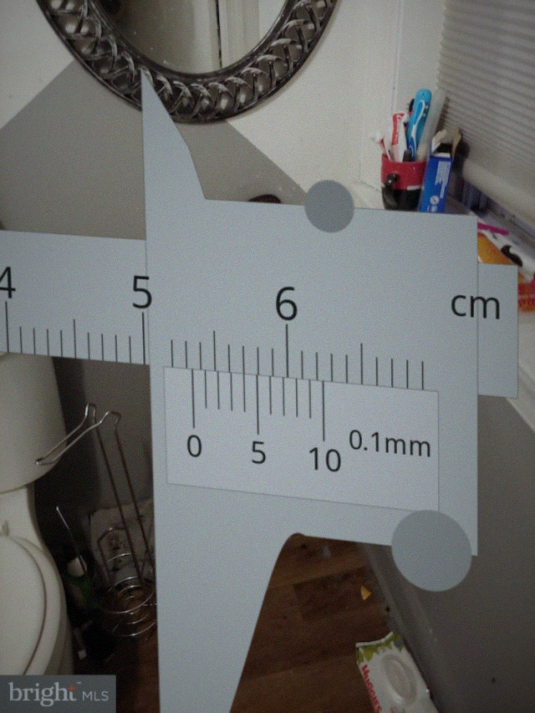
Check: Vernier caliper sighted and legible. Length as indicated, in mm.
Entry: 53.4 mm
